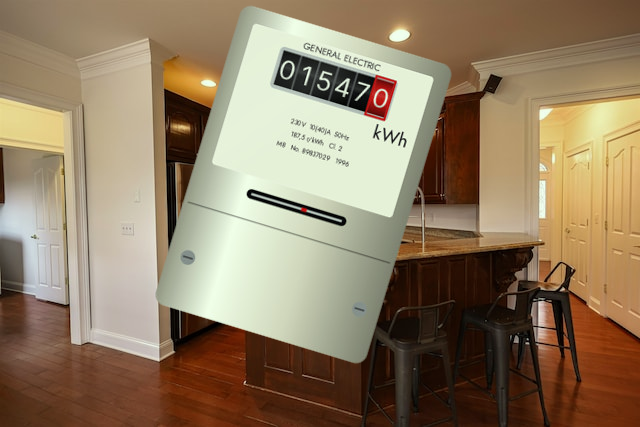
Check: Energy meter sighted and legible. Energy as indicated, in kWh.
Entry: 1547.0 kWh
